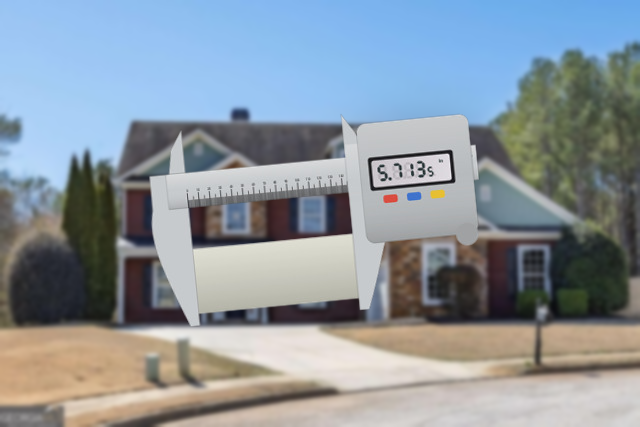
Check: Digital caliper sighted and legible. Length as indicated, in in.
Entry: 5.7135 in
